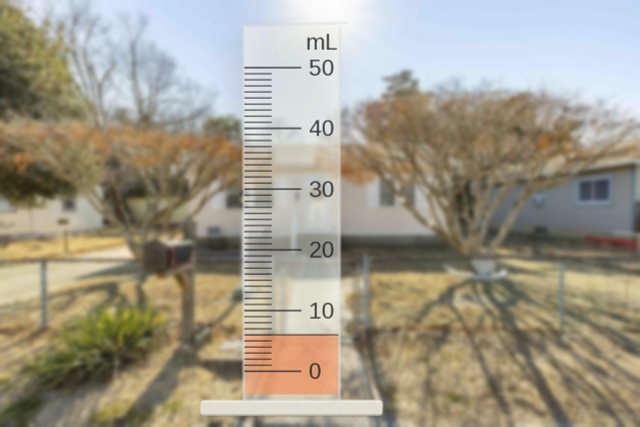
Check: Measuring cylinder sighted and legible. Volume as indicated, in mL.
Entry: 6 mL
